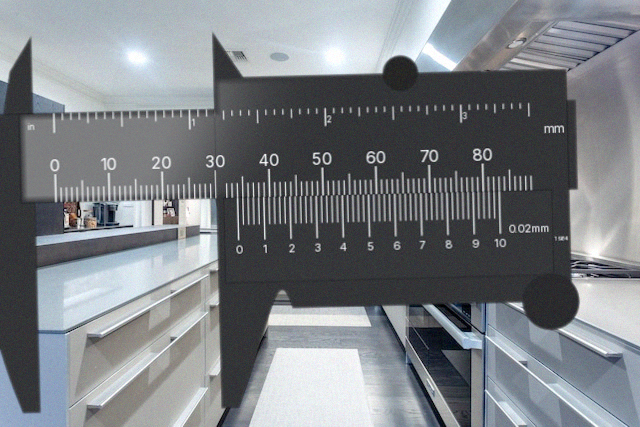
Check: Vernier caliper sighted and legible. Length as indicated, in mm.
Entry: 34.0 mm
